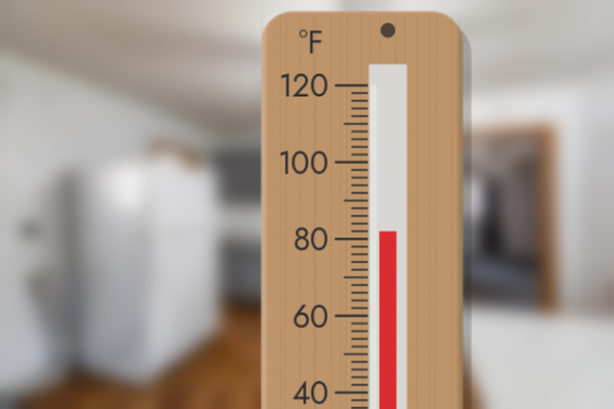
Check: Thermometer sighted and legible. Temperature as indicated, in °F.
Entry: 82 °F
